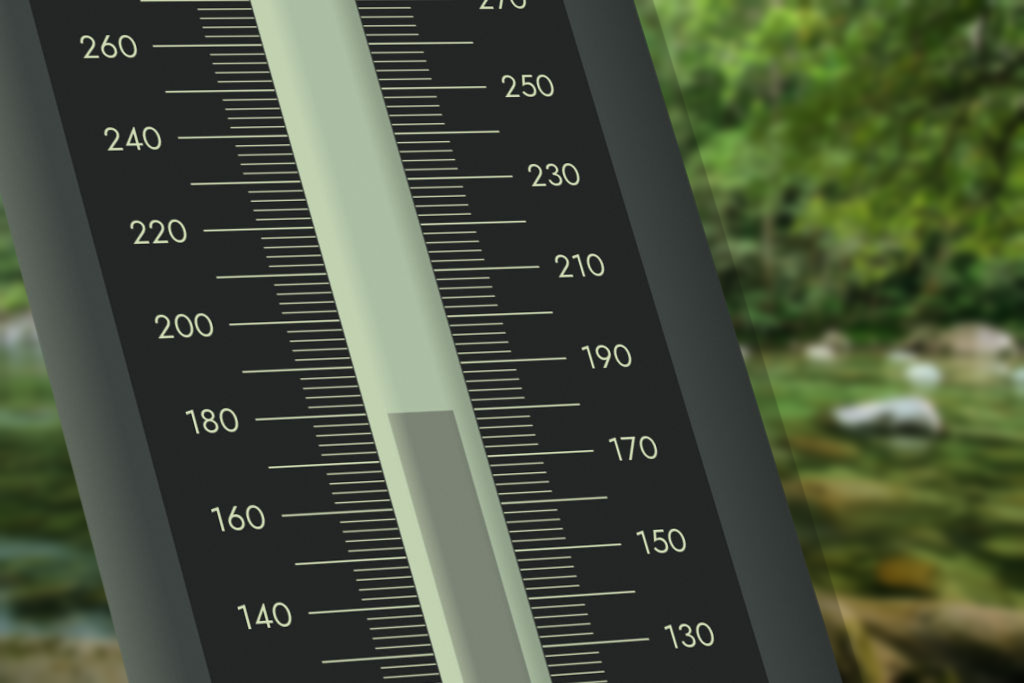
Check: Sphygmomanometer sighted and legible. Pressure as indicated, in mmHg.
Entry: 180 mmHg
